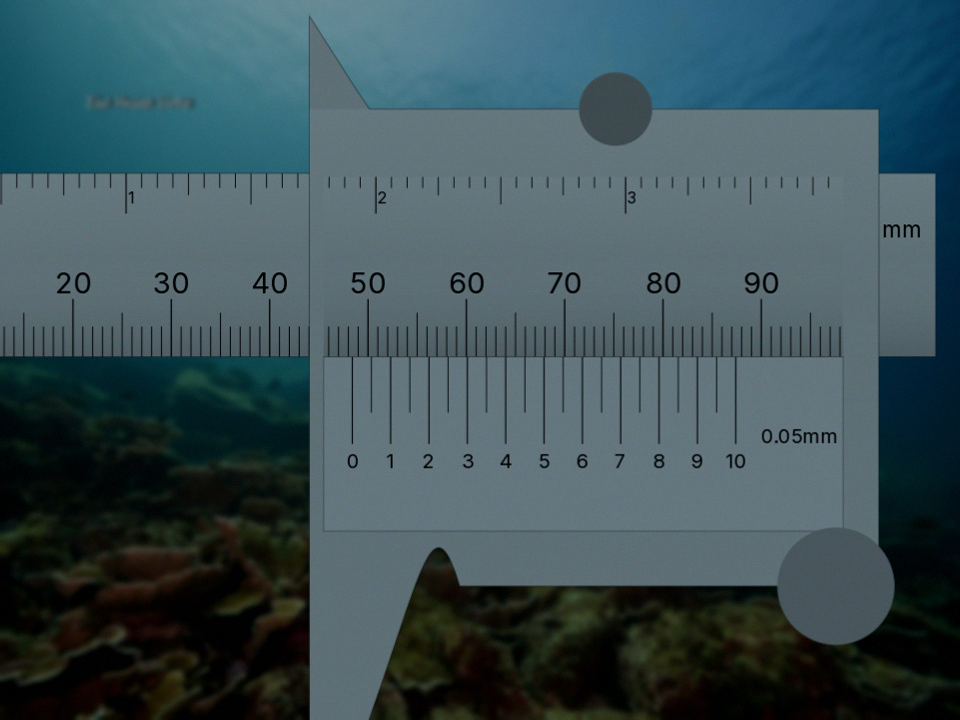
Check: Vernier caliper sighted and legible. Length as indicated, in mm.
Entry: 48.4 mm
